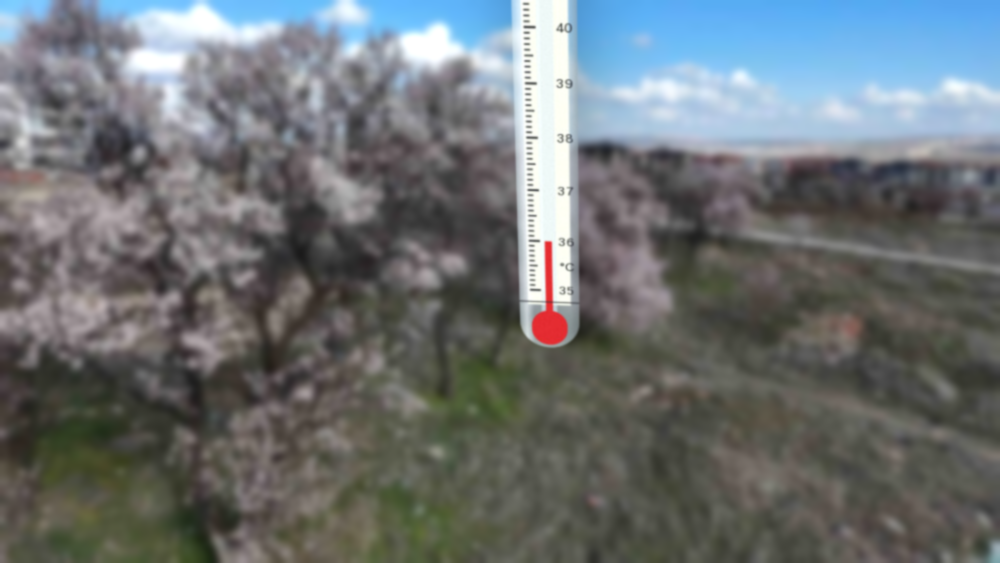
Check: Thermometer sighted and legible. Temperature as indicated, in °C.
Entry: 36 °C
